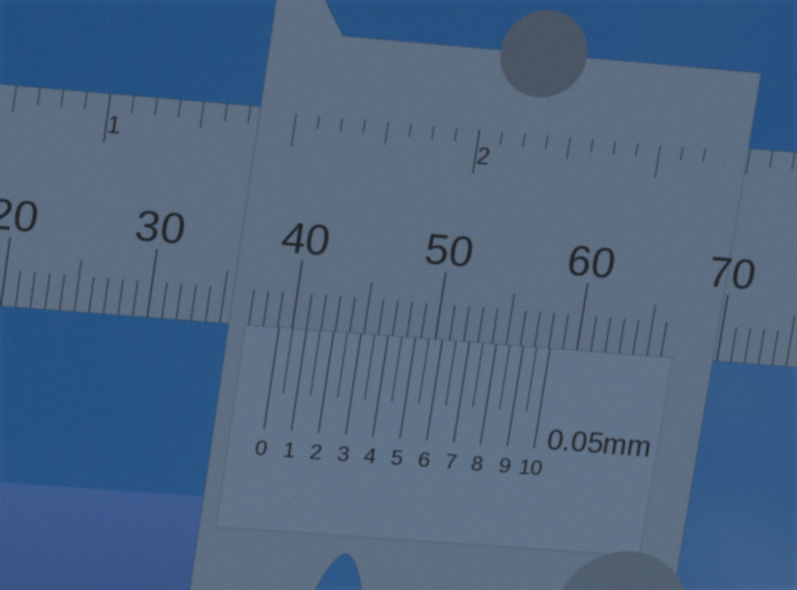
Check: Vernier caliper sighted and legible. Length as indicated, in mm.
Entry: 39.1 mm
